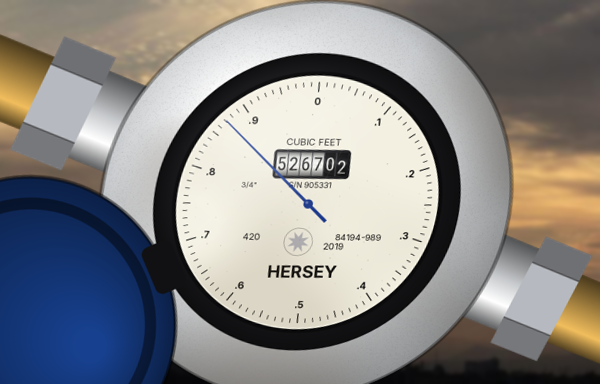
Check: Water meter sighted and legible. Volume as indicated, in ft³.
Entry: 526701.87 ft³
